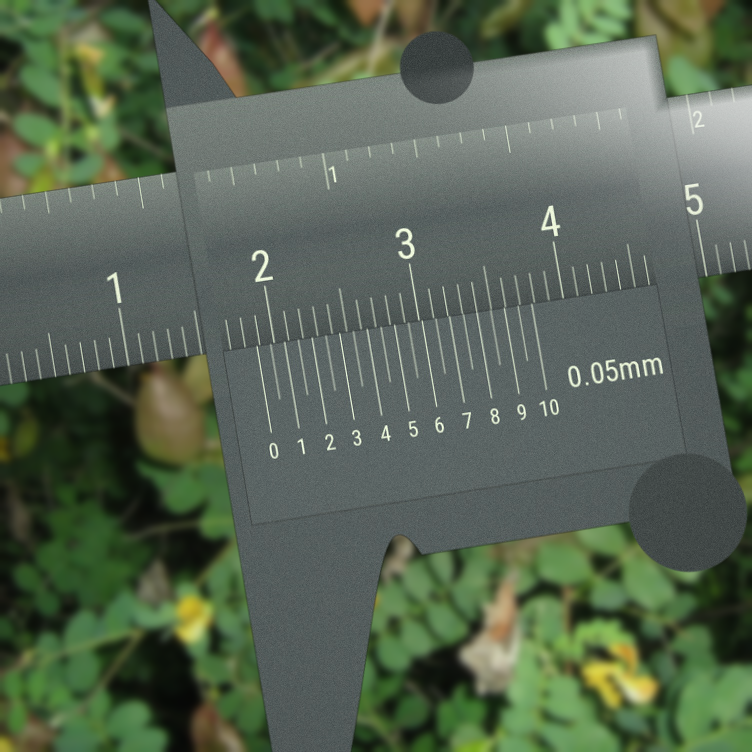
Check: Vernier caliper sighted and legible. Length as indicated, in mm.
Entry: 18.8 mm
